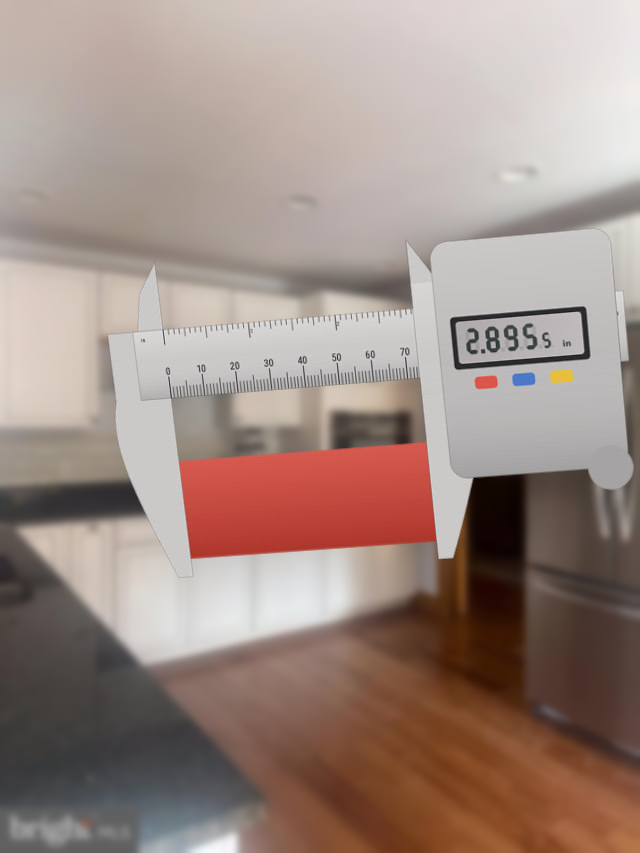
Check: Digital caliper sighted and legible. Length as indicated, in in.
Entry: 2.8955 in
